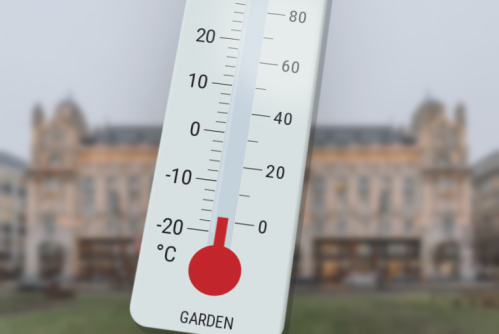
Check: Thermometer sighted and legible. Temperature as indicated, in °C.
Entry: -17 °C
